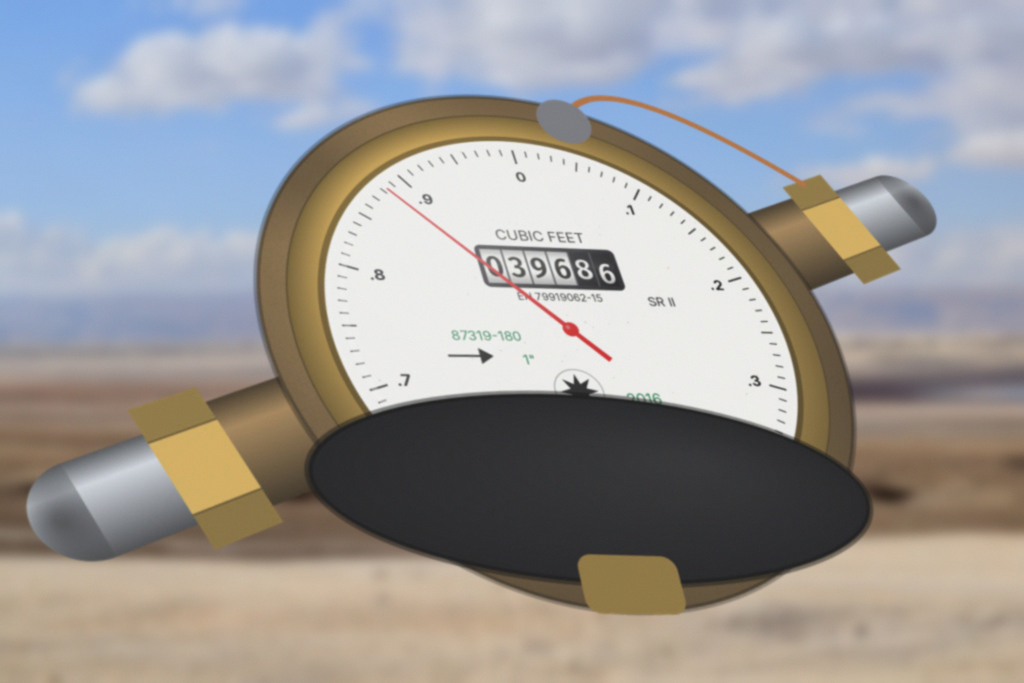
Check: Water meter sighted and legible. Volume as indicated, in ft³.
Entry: 39685.88 ft³
